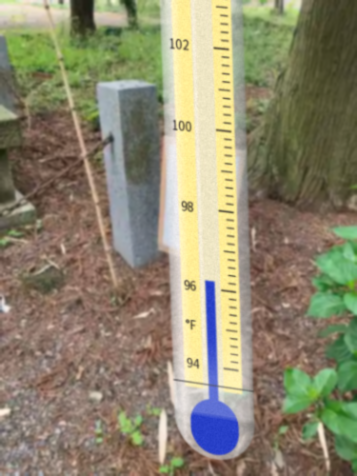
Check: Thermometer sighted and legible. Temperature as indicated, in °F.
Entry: 96.2 °F
